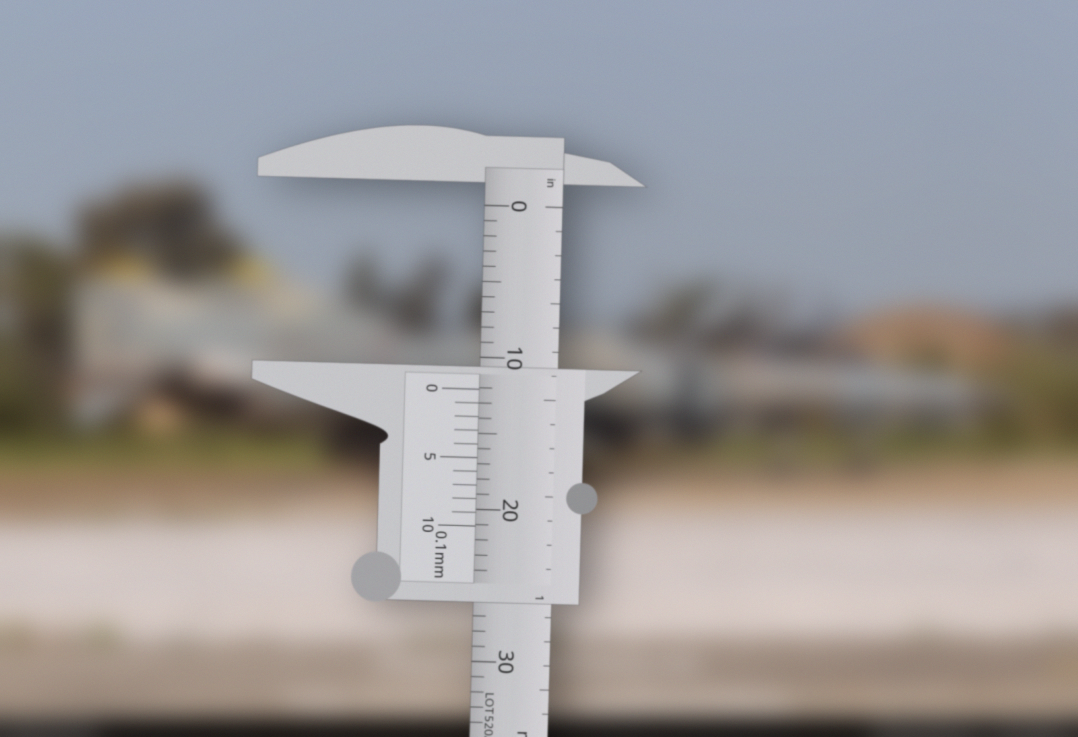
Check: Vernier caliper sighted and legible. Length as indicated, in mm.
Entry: 12.1 mm
